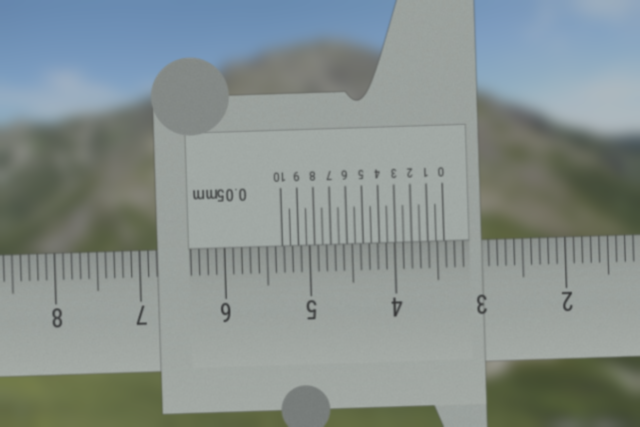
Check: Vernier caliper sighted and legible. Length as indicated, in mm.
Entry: 34.2 mm
